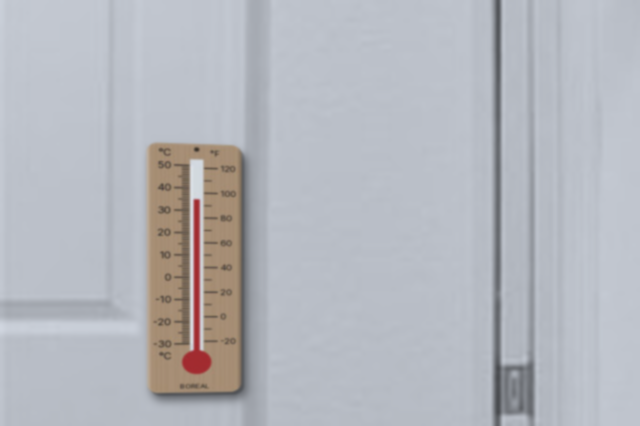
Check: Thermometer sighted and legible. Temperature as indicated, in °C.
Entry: 35 °C
